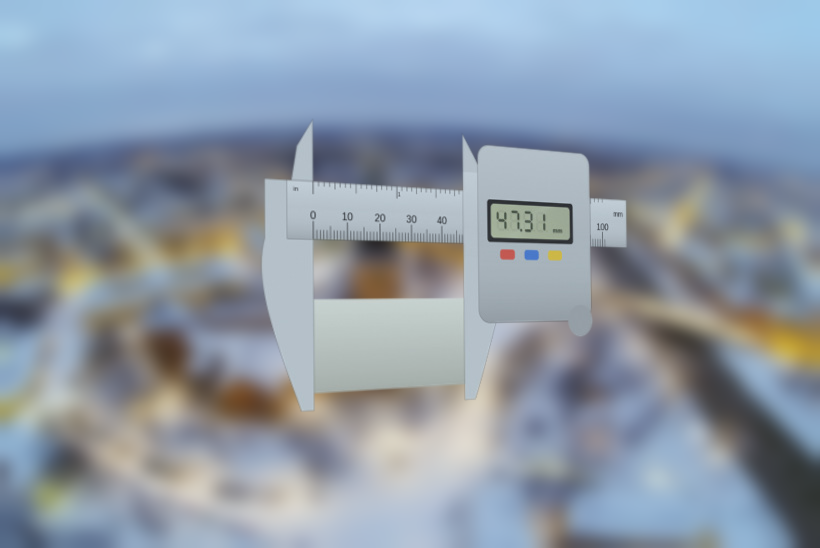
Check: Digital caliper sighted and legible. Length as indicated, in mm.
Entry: 47.31 mm
